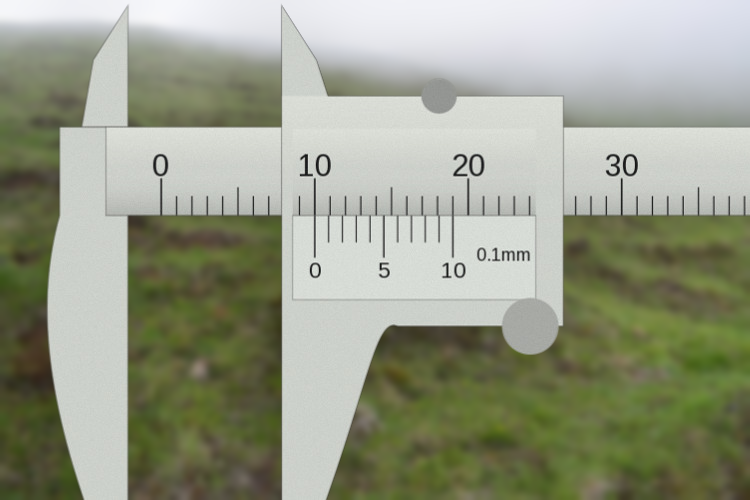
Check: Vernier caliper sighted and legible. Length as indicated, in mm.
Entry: 10.0 mm
